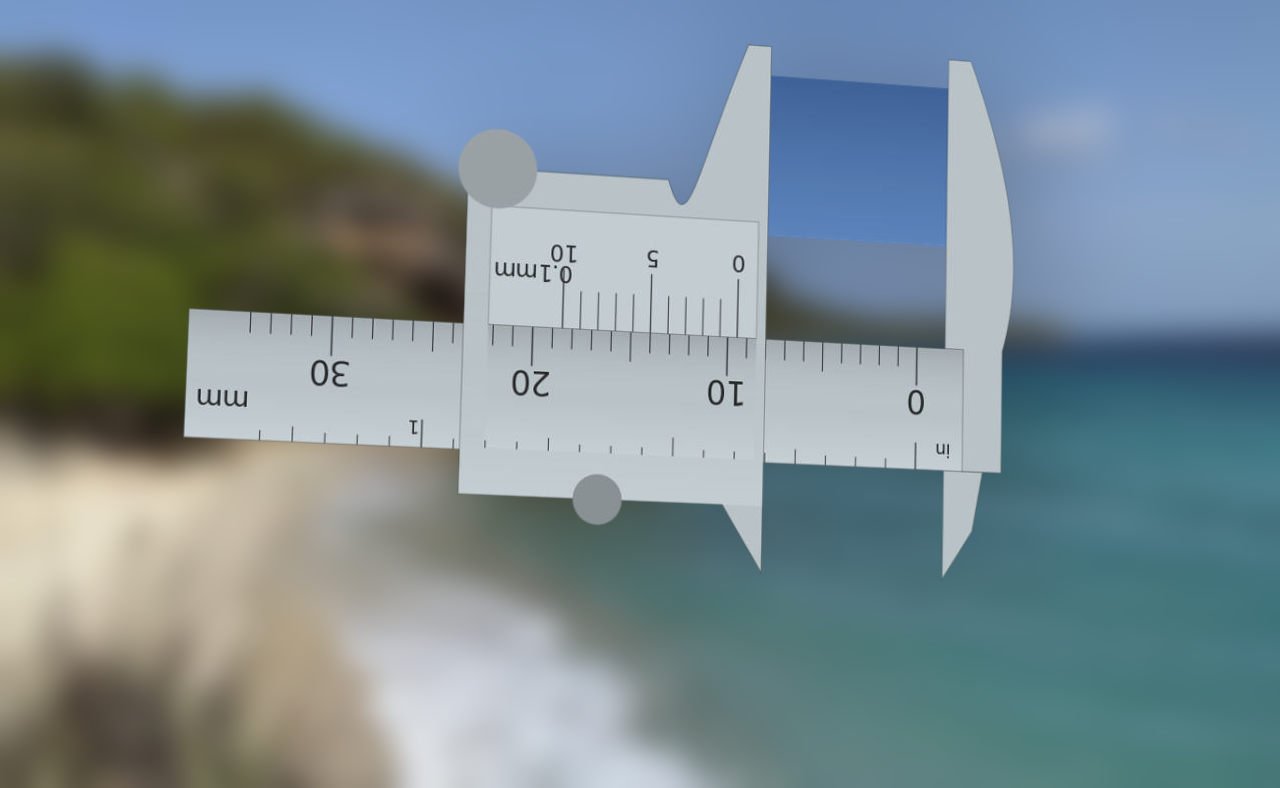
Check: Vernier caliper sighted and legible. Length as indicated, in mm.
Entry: 9.5 mm
